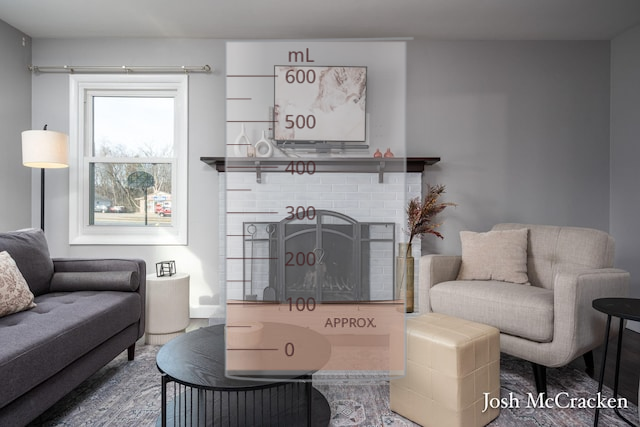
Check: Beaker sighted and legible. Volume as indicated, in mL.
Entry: 100 mL
